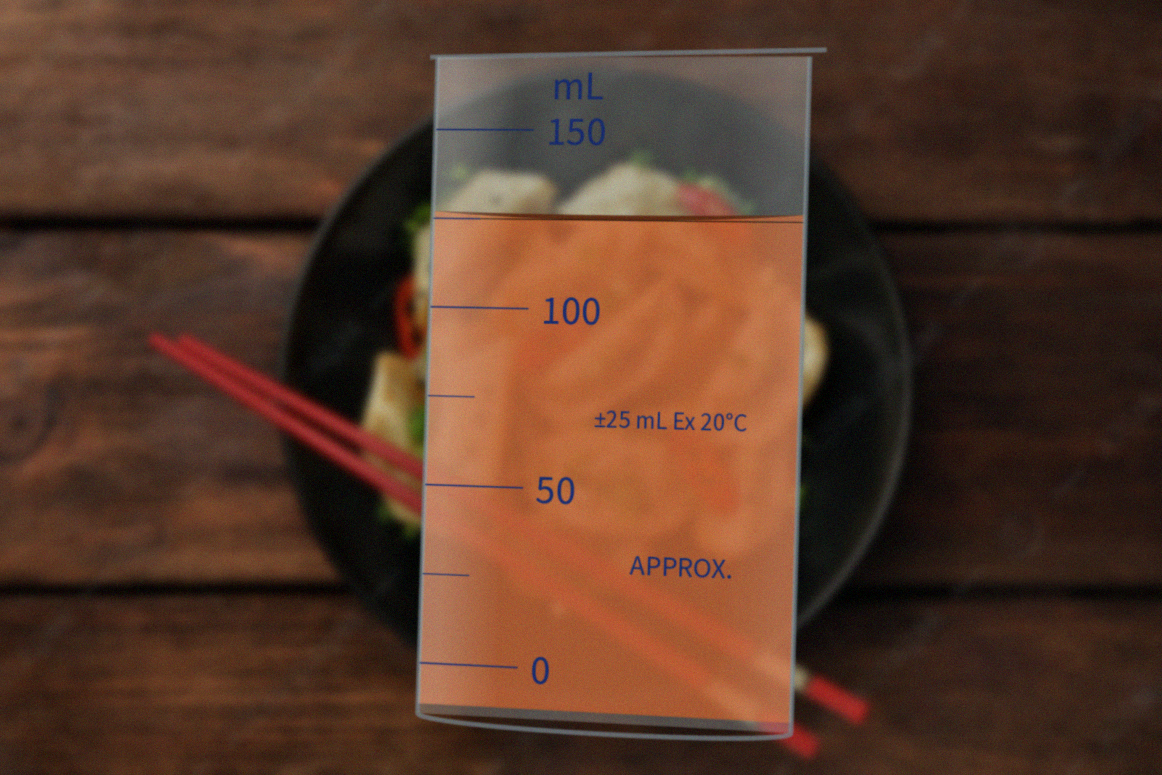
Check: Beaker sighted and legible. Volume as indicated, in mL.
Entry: 125 mL
